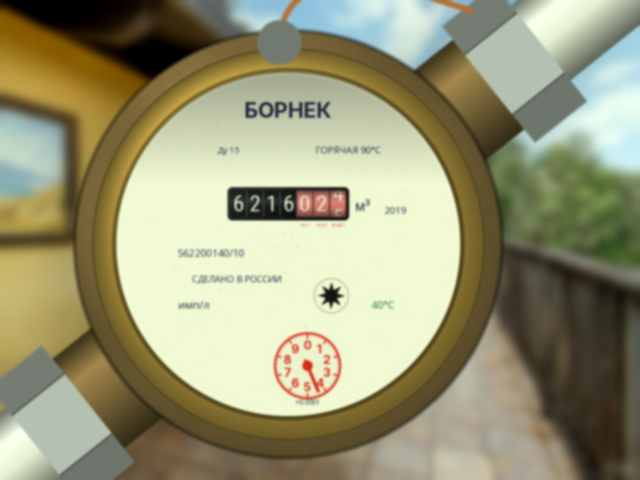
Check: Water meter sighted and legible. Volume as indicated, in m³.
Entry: 6216.0244 m³
